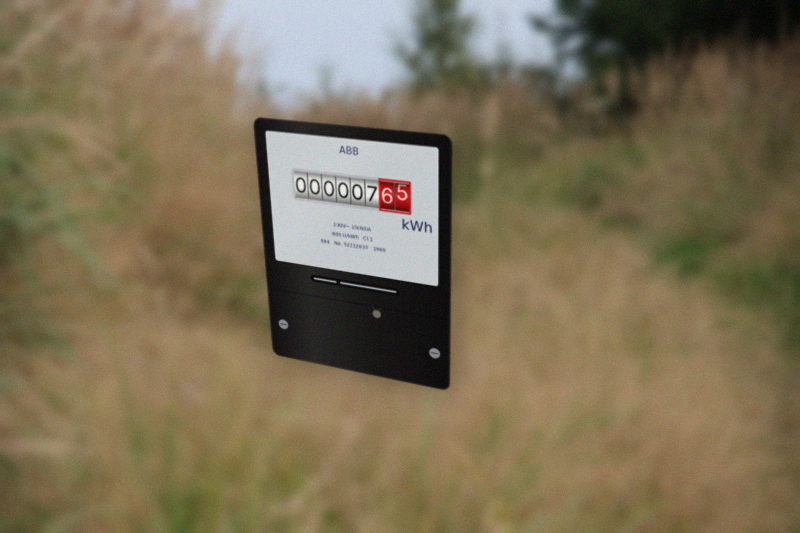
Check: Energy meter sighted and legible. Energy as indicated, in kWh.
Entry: 7.65 kWh
